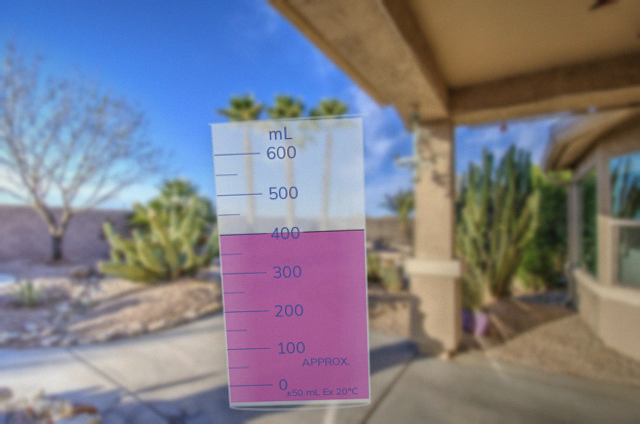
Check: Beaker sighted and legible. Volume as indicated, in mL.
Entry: 400 mL
